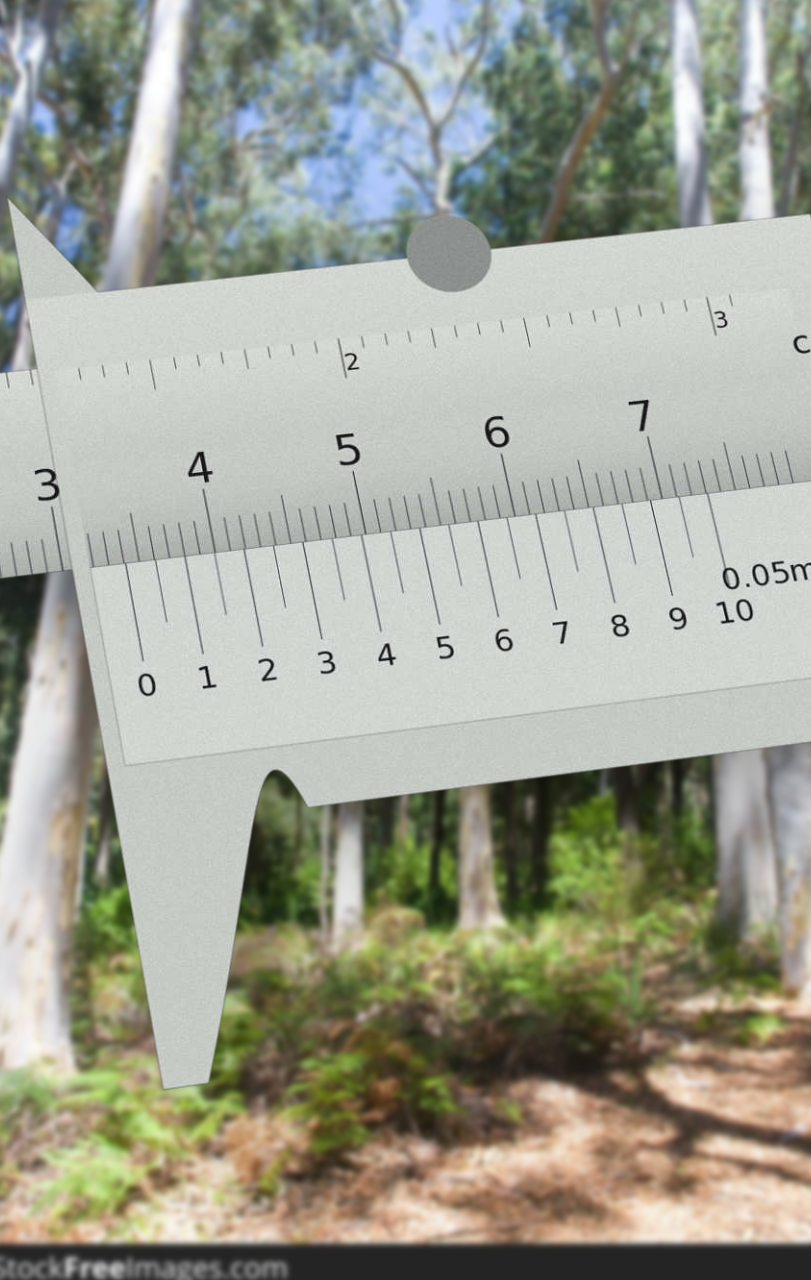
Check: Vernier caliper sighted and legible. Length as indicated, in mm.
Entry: 34.1 mm
